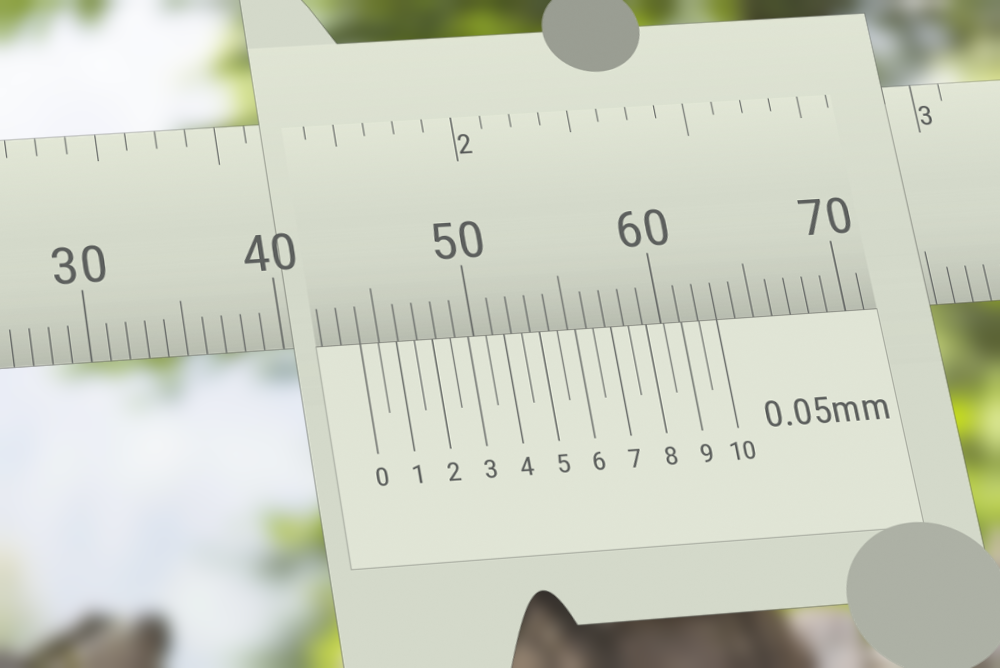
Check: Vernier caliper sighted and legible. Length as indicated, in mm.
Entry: 44.0 mm
